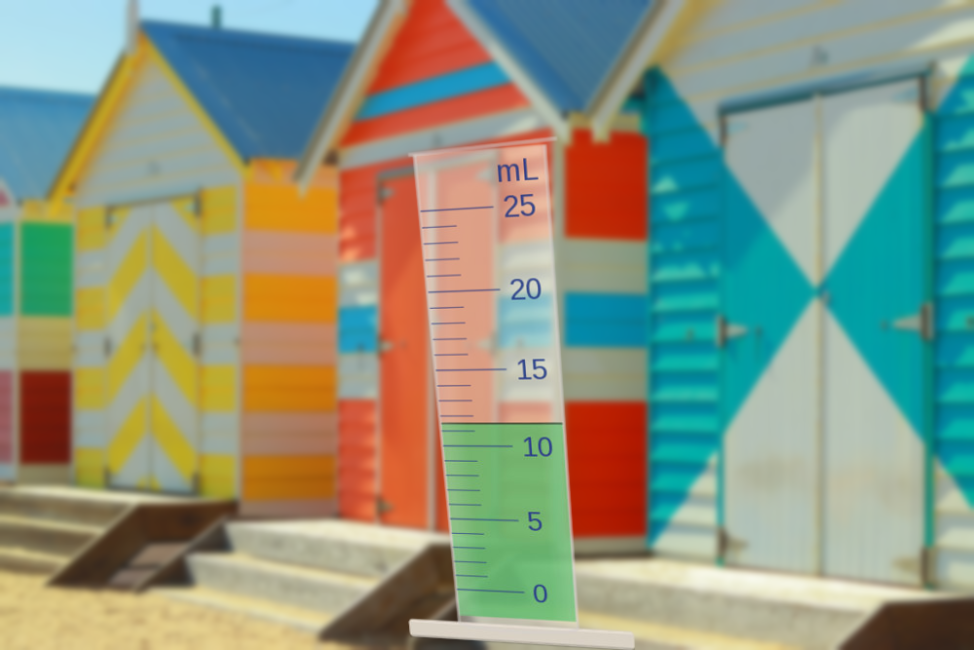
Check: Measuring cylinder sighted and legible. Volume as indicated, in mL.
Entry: 11.5 mL
